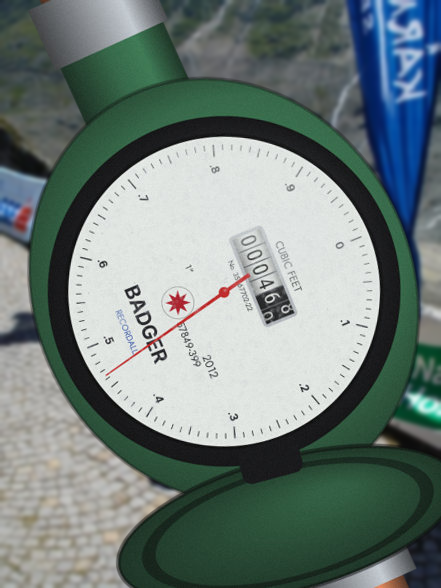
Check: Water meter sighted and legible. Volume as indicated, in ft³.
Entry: 468.46 ft³
